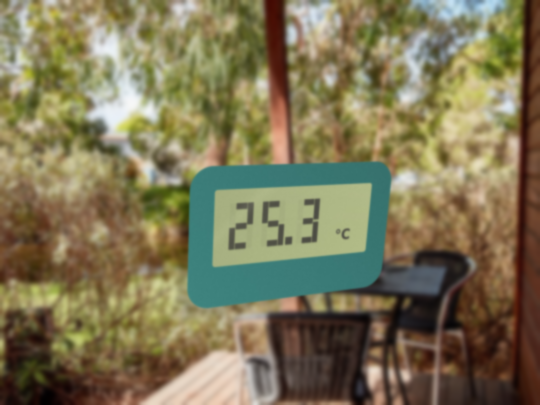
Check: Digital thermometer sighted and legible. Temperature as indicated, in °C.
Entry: 25.3 °C
